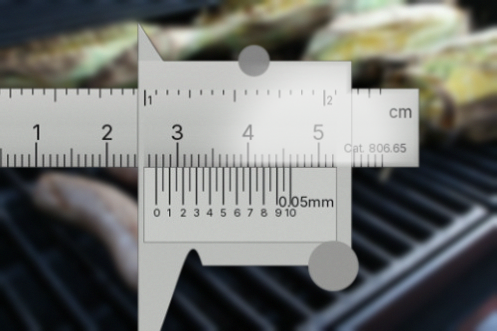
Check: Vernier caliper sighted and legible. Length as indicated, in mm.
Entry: 27.0 mm
